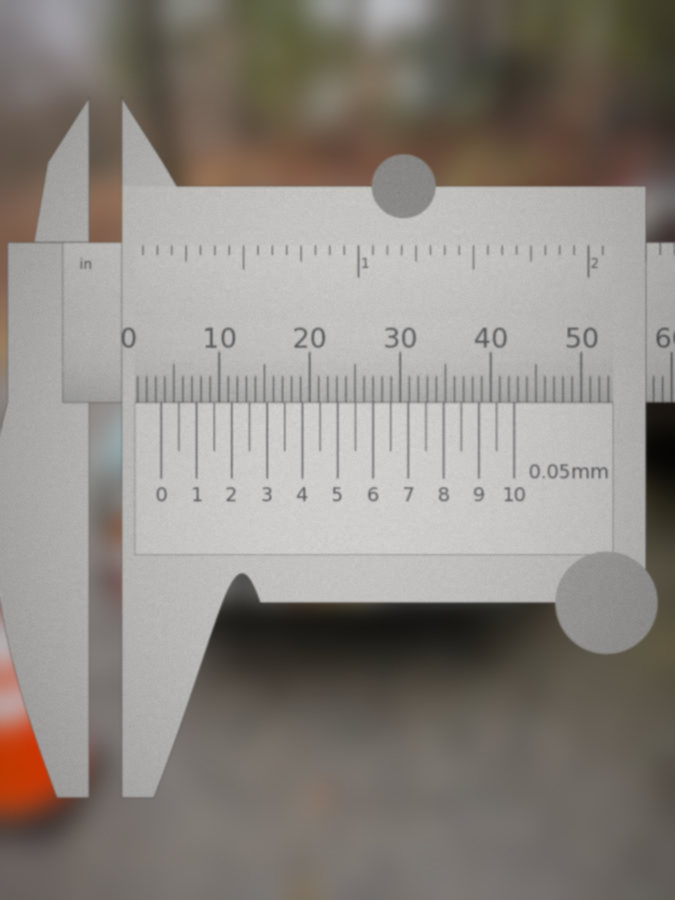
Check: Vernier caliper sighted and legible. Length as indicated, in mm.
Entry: 3.6 mm
